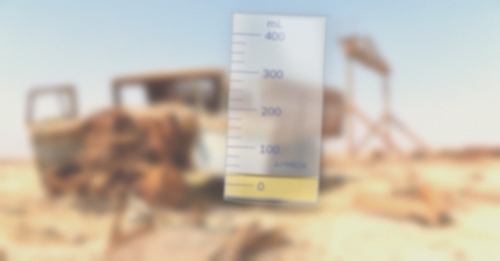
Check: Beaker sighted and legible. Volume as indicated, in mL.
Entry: 25 mL
